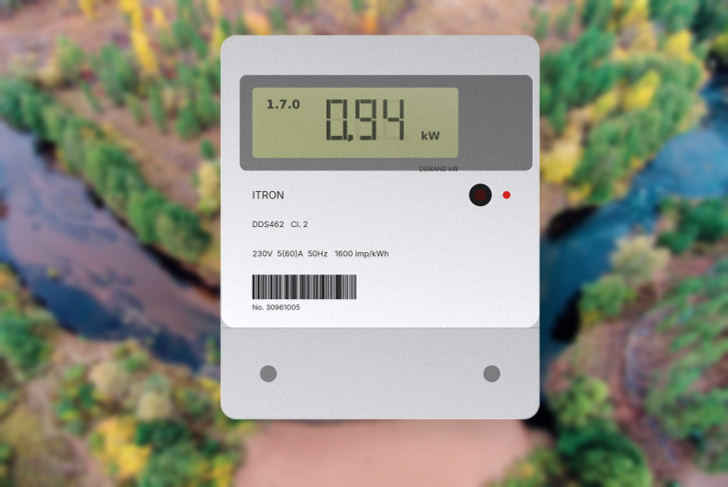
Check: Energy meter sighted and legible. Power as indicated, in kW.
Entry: 0.94 kW
